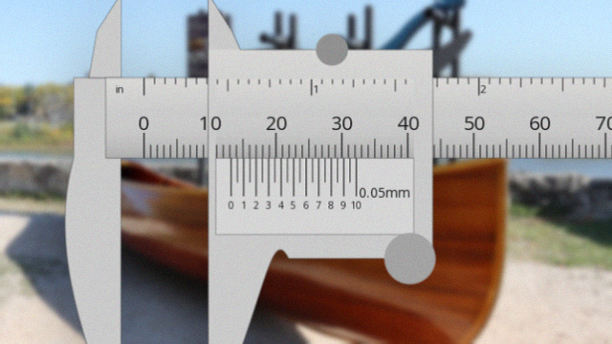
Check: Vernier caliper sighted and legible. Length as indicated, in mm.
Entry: 13.2 mm
